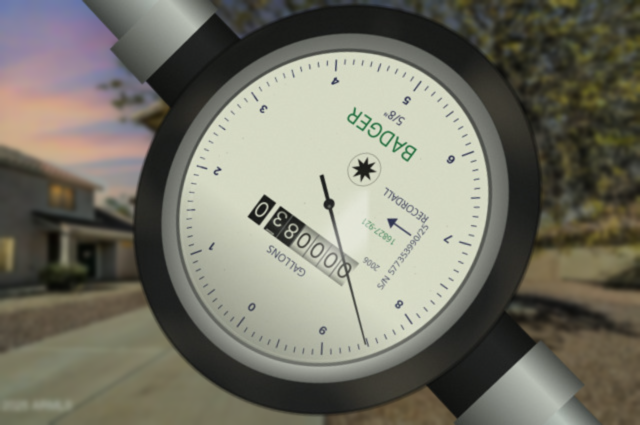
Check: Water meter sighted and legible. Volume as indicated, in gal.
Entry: 828.5 gal
